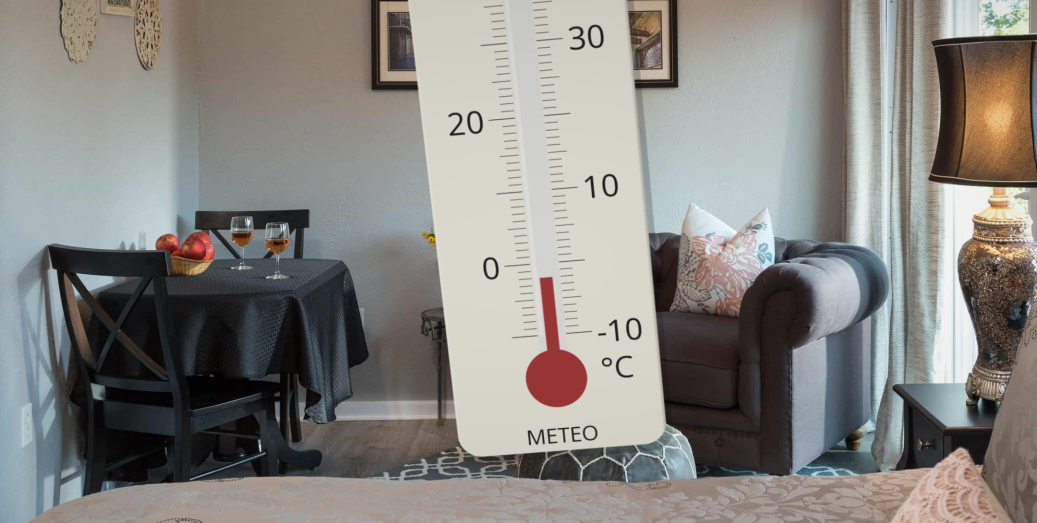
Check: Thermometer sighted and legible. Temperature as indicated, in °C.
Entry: -2 °C
